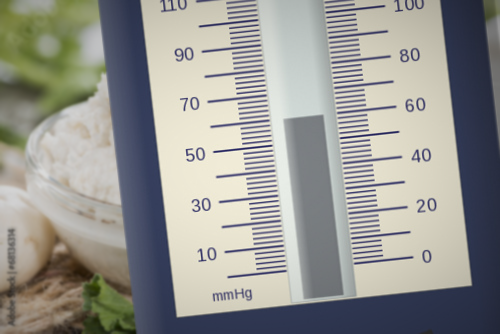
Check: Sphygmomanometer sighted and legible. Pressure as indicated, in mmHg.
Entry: 60 mmHg
